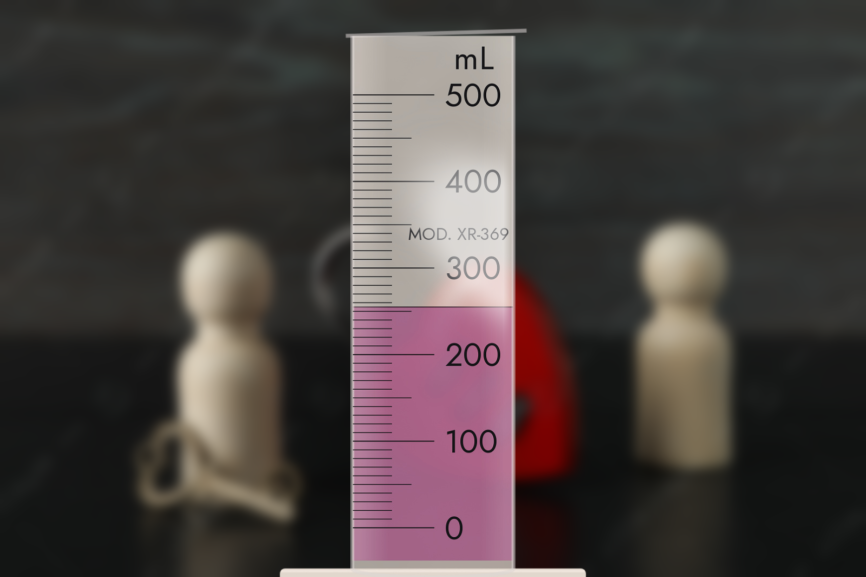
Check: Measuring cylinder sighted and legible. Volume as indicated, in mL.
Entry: 255 mL
